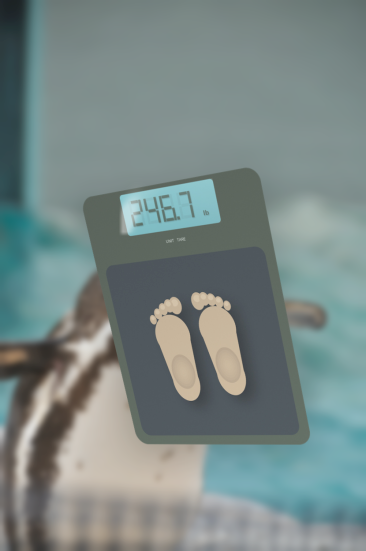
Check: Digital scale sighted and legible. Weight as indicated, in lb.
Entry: 246.7 lb
